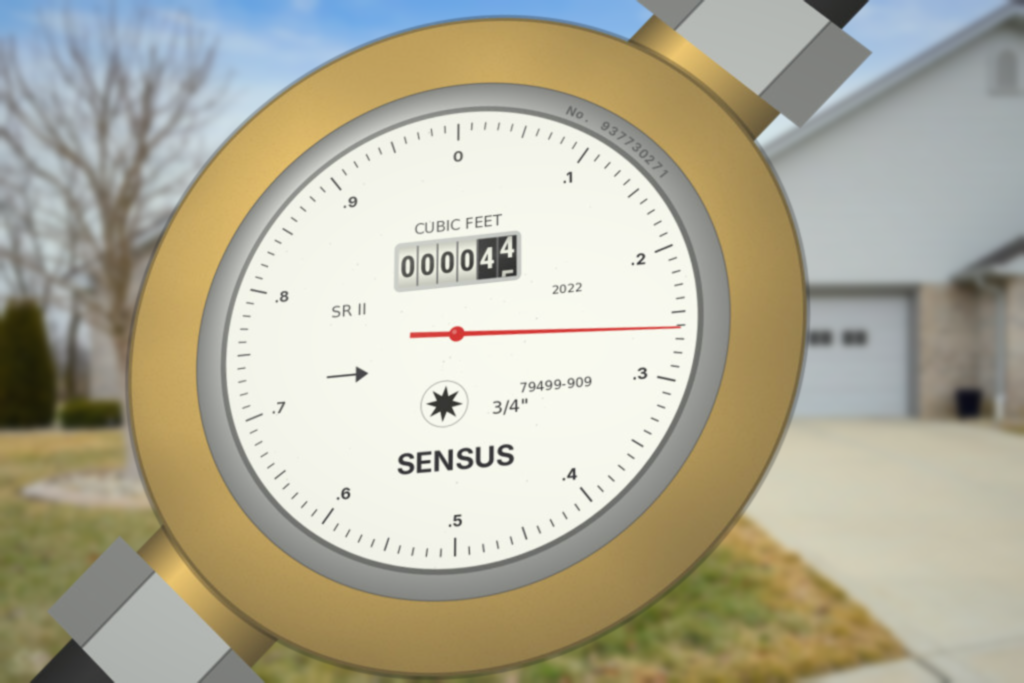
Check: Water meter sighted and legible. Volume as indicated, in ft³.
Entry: 44.26 ft³
